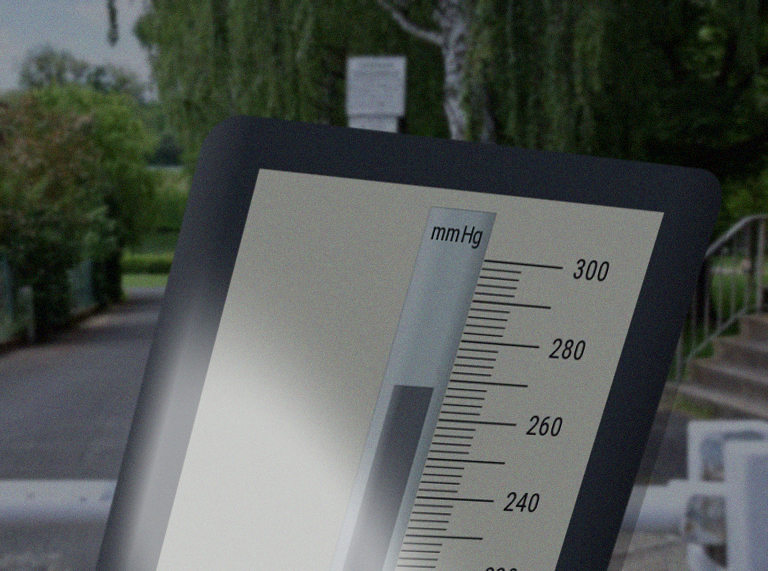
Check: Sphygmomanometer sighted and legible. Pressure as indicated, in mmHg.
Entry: 268 mmHg
